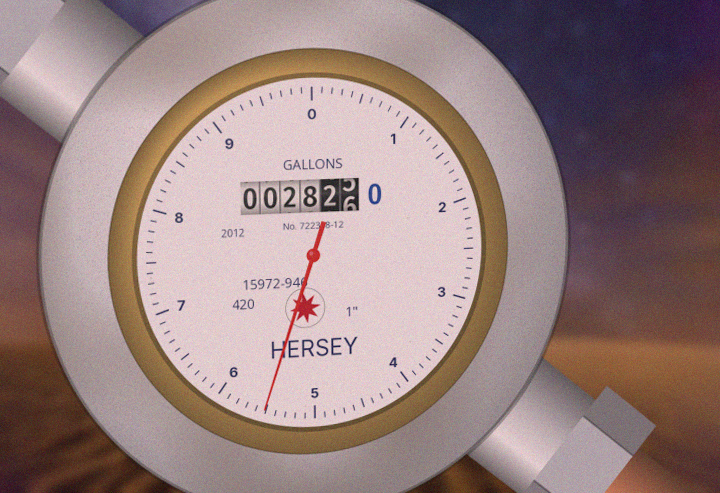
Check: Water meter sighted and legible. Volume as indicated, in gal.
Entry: 28255.5 gal
